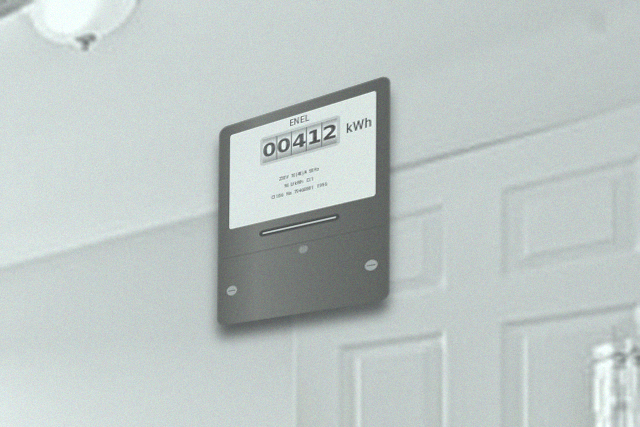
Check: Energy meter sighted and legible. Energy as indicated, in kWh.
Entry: 412 kWh
